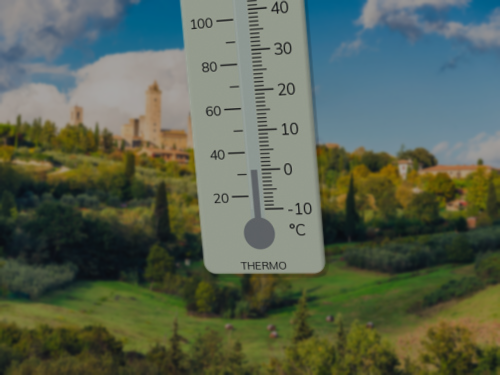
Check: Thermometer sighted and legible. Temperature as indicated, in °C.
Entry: 0 °C
